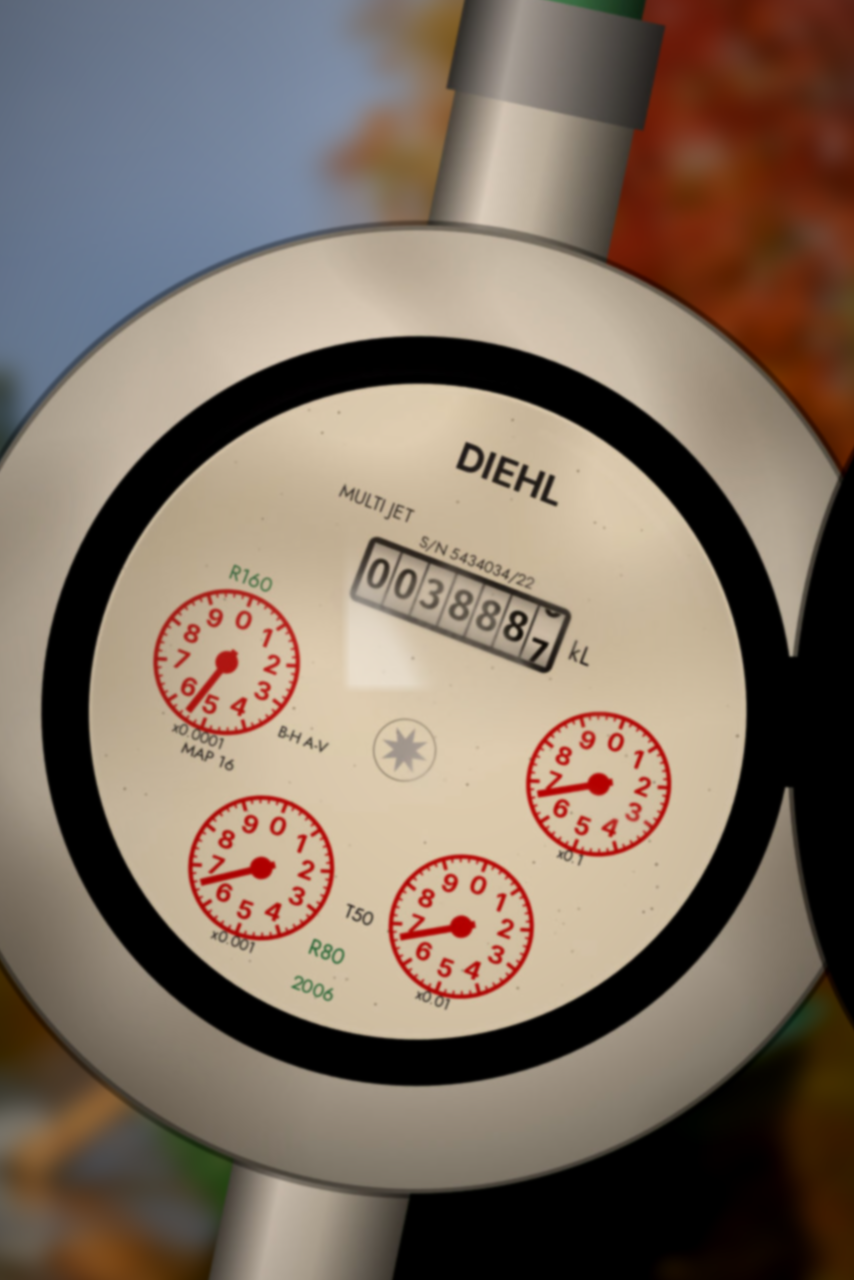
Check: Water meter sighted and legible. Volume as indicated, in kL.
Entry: 38886.6665 kL
